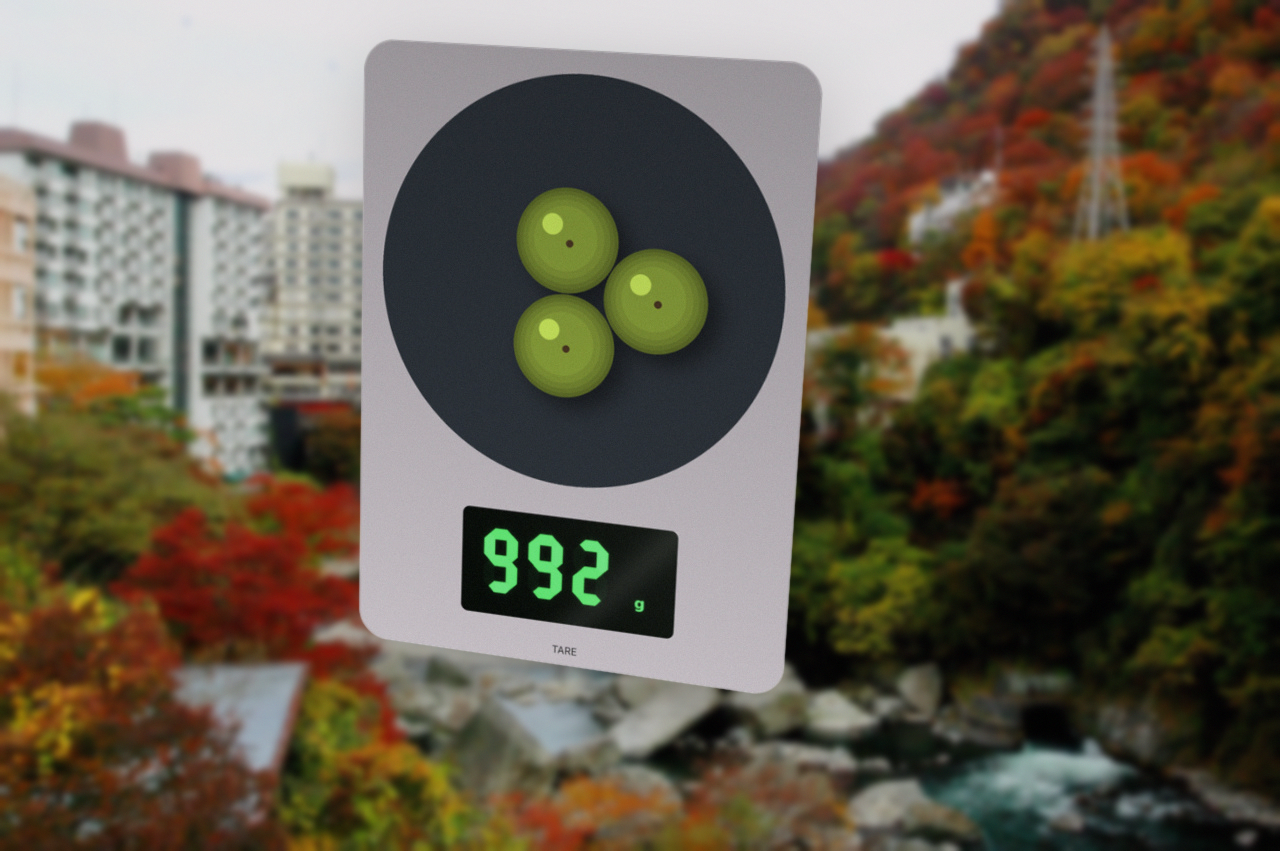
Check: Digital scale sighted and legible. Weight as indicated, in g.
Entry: 992 g
